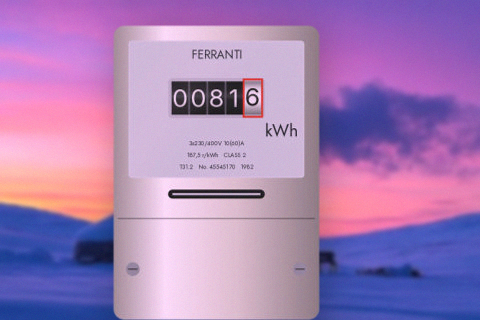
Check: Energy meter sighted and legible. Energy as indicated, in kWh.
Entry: 81.6 kWh
